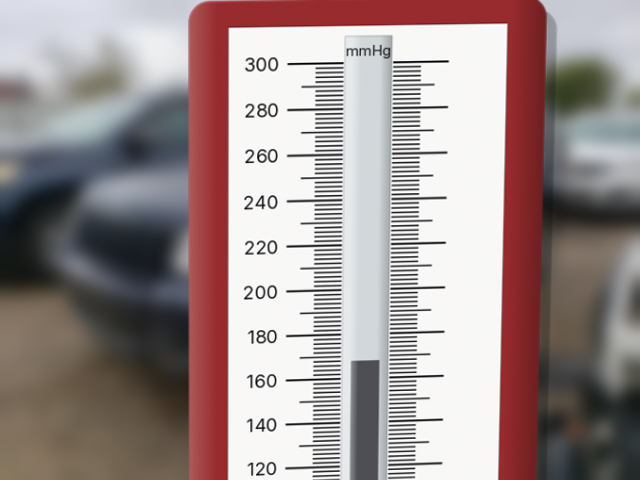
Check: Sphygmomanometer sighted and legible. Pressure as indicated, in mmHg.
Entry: 168 mmHg
